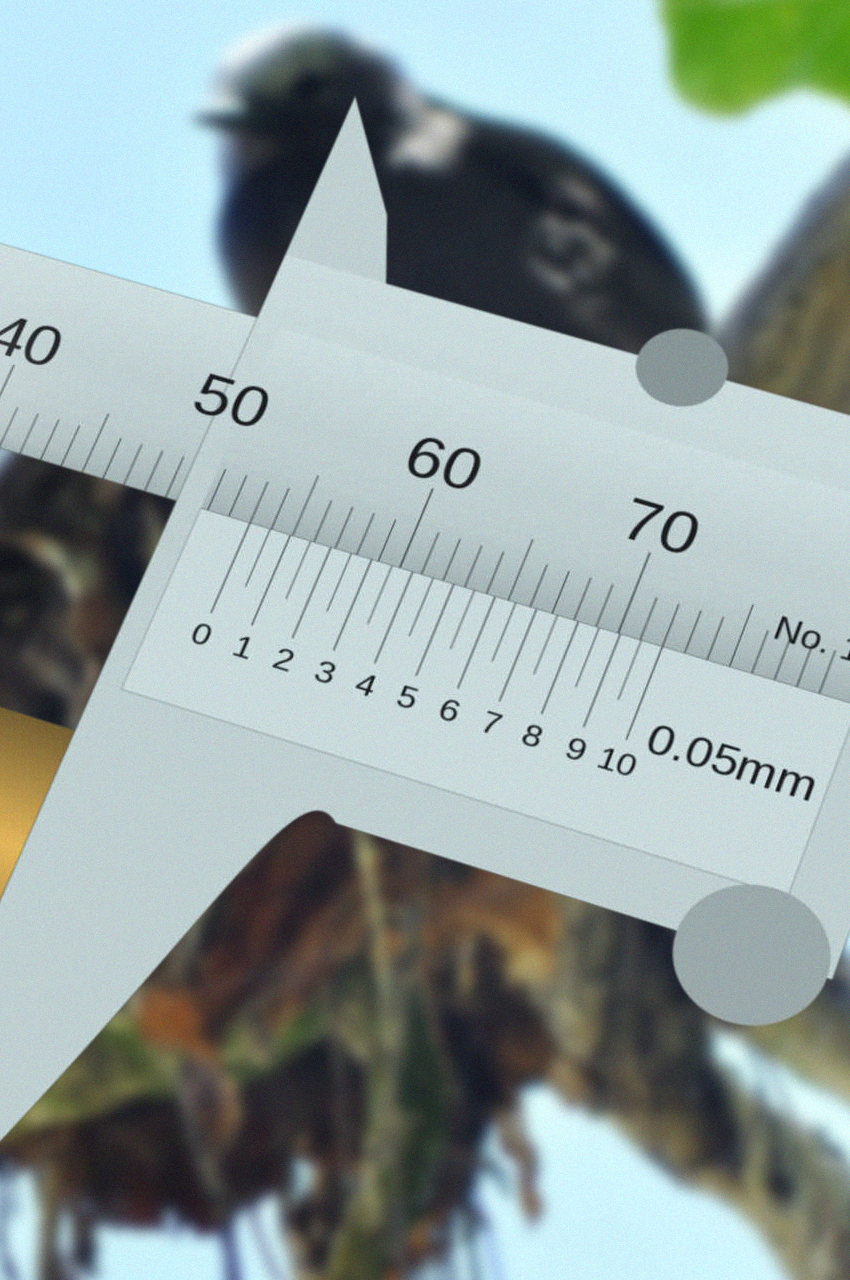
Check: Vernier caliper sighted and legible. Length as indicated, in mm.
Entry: 53.0 mm
